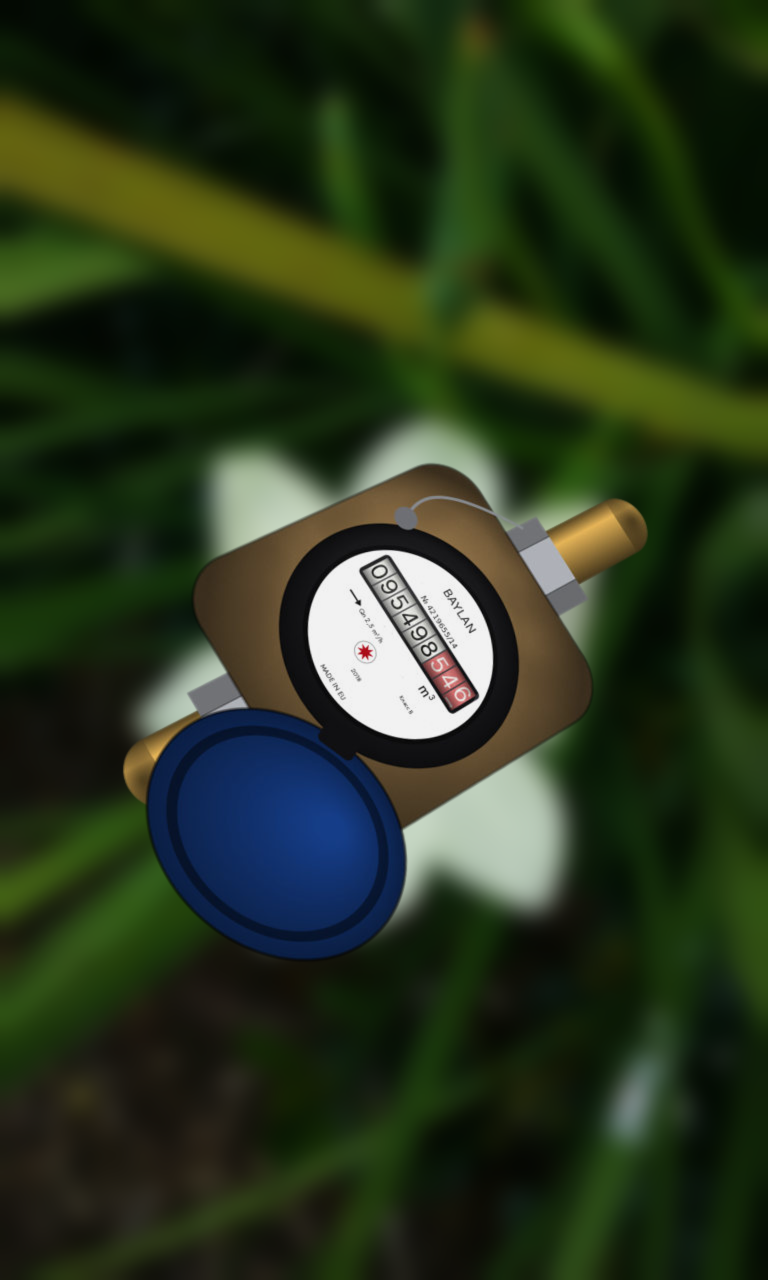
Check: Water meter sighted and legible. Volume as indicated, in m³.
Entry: 95498.546 m³
